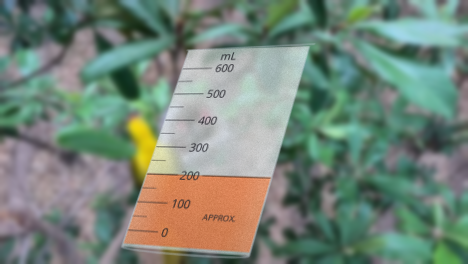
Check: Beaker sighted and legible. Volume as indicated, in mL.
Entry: 200 mL
